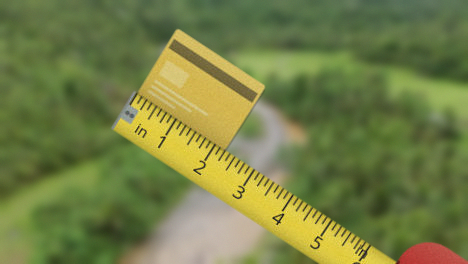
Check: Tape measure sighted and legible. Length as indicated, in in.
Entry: 2.25 in
